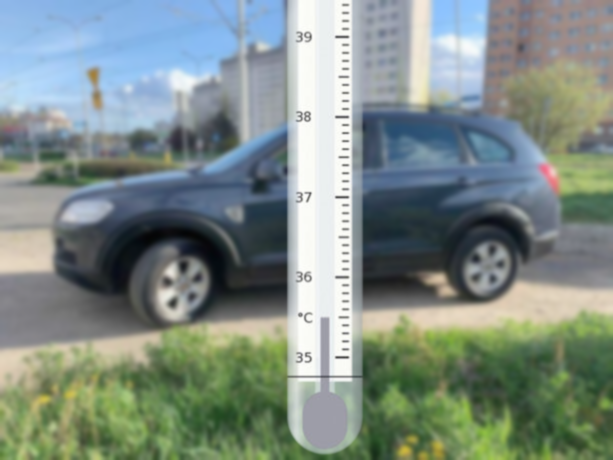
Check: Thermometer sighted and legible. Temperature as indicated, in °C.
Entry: 35.5 °C
